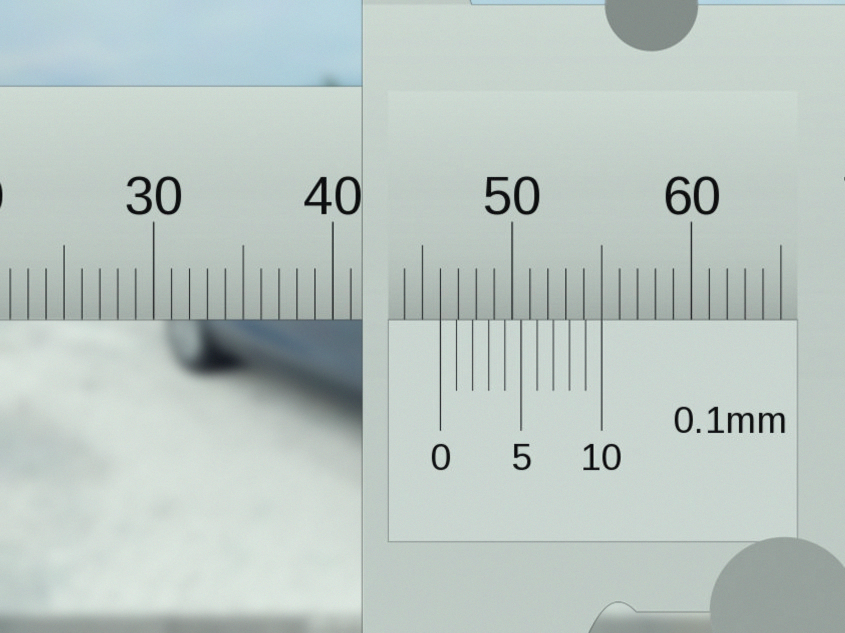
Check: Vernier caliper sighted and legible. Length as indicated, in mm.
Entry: 46.0 mm
